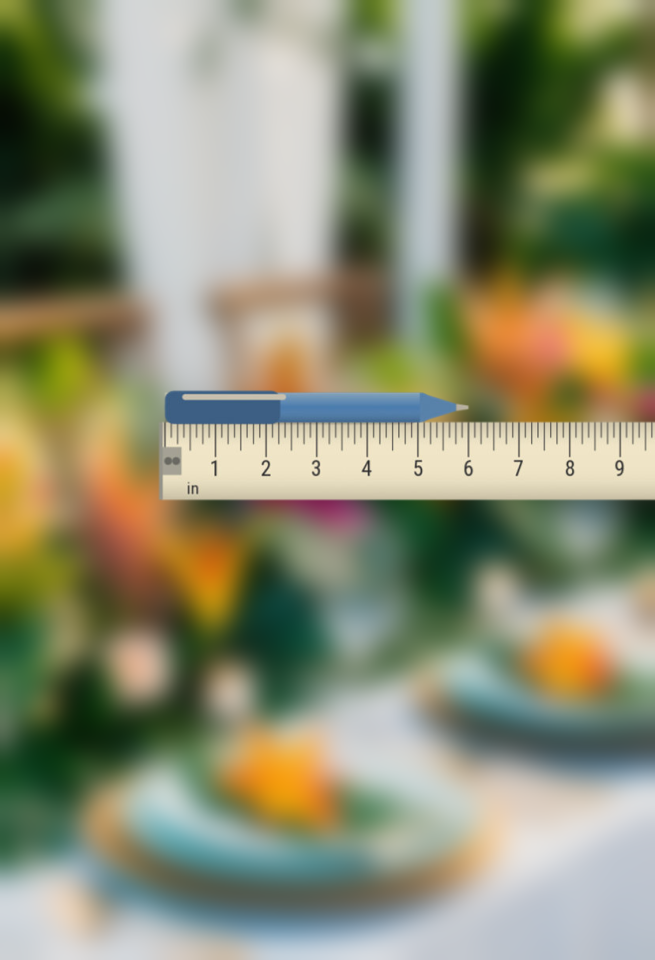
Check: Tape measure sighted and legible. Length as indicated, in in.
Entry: 6 in
